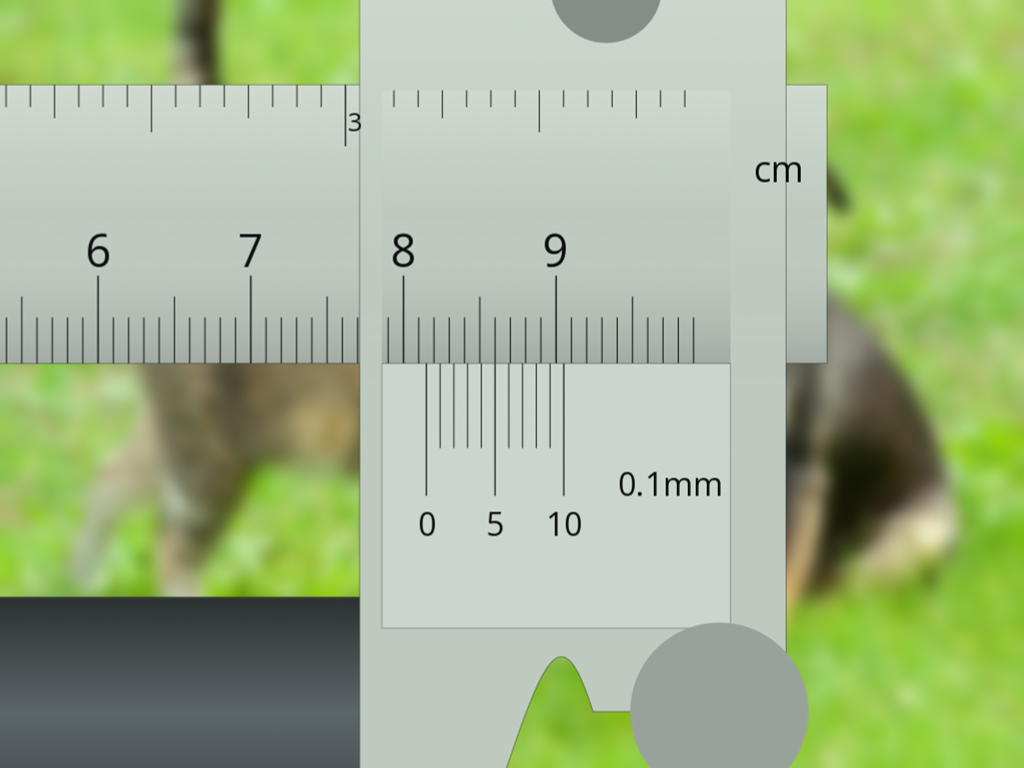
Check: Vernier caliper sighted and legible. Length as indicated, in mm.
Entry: 81.5 mm
